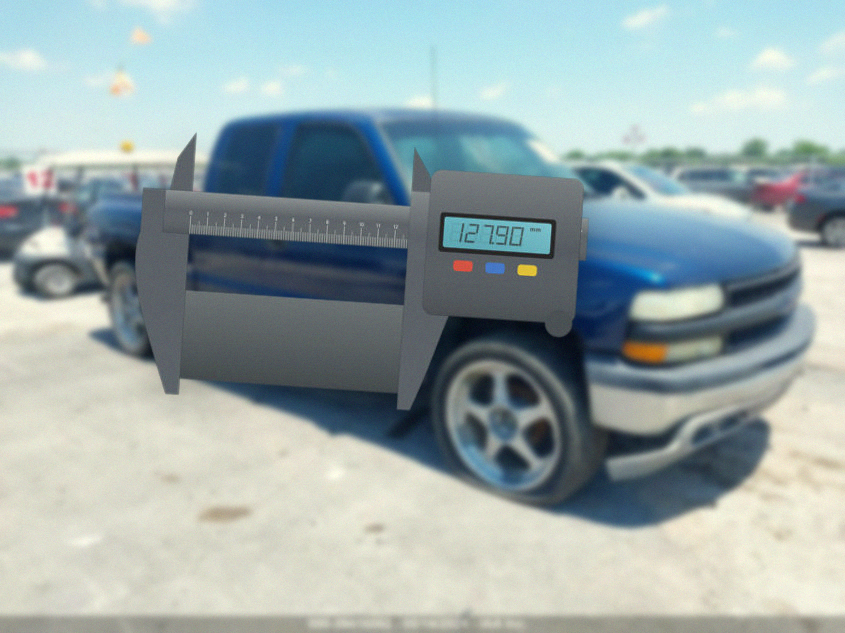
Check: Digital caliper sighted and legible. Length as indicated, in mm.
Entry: 127.90 mm
